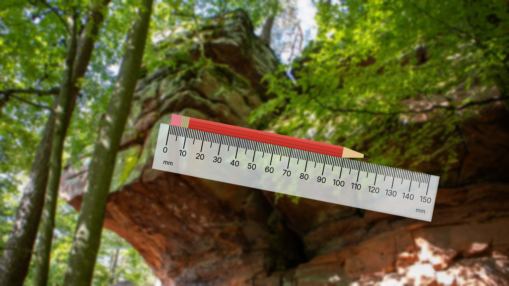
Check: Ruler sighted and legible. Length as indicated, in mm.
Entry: 115 mm
